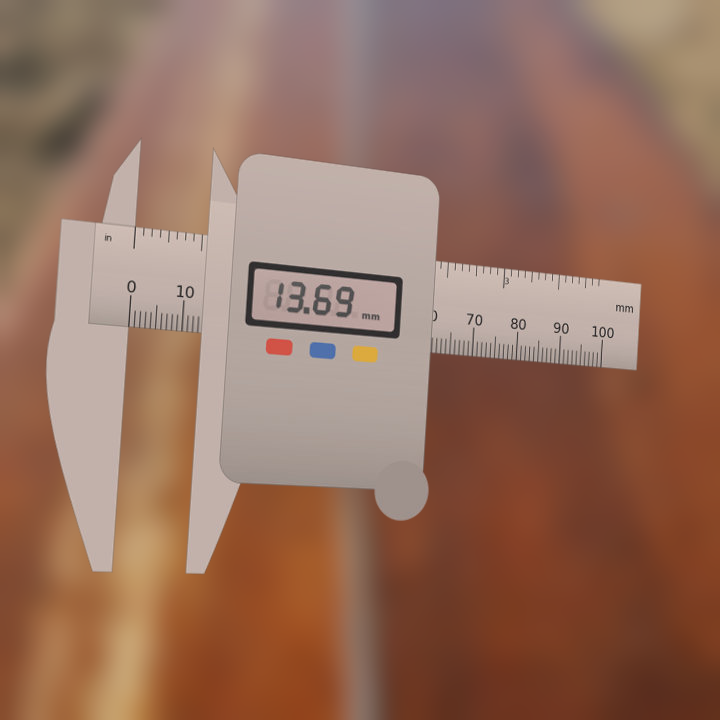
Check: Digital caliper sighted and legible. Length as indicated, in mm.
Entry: 13.69 mm
